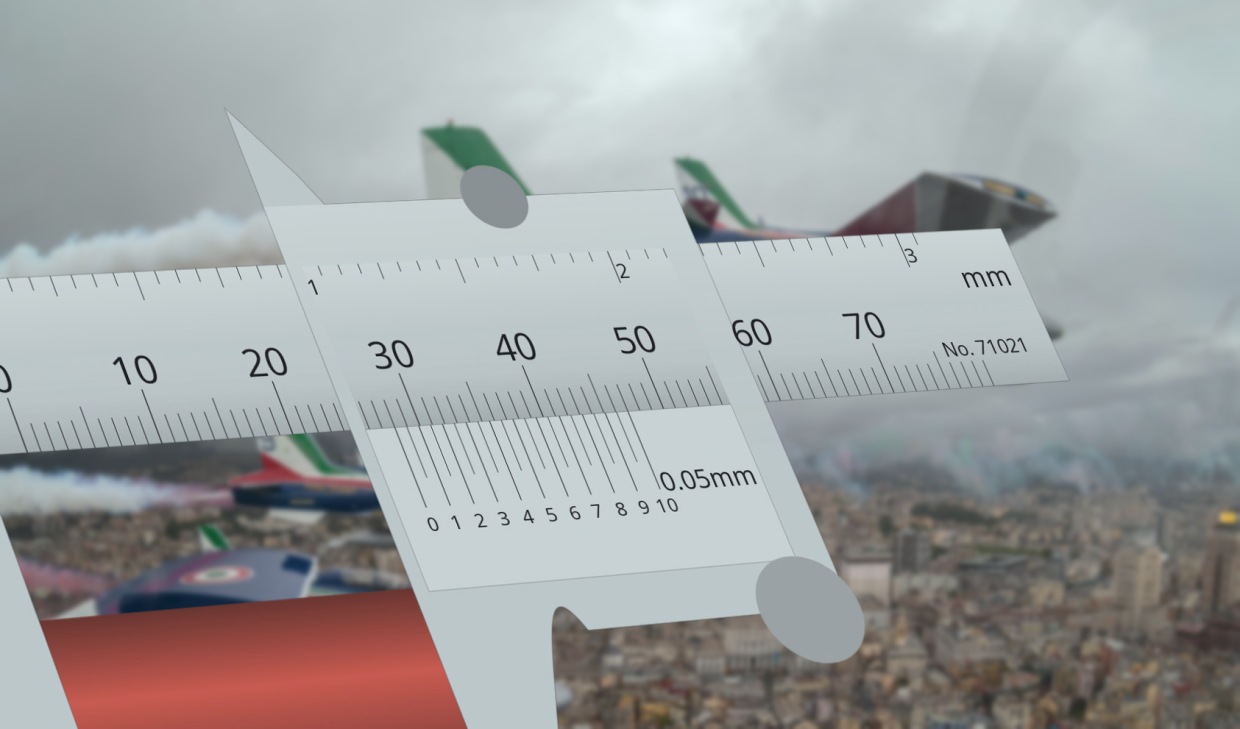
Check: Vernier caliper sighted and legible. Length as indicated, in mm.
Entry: 28.0 mm
